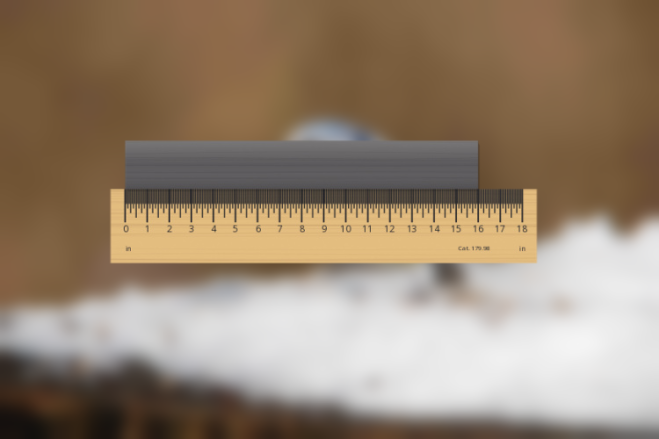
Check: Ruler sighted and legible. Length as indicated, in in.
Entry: 16 in
